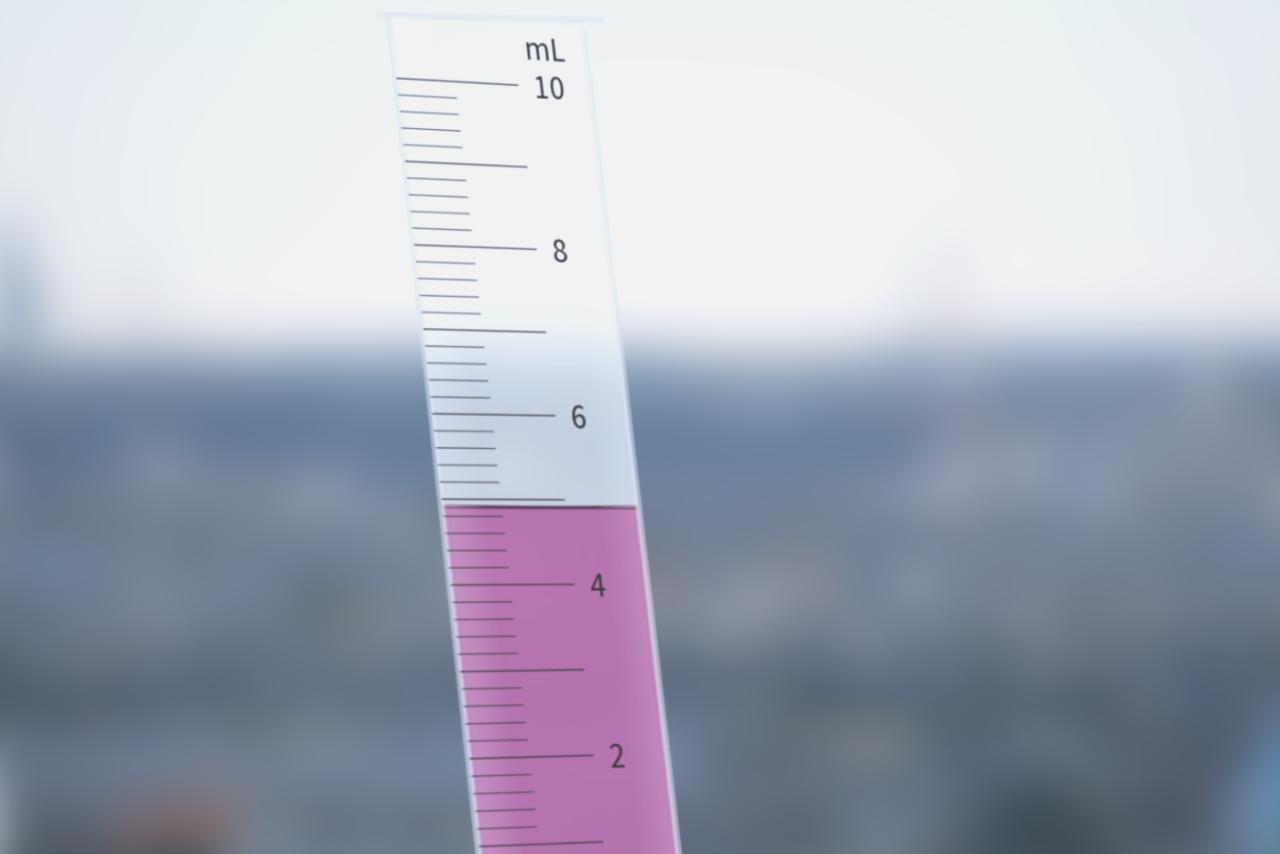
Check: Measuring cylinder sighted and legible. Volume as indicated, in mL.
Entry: 4.9 mL
